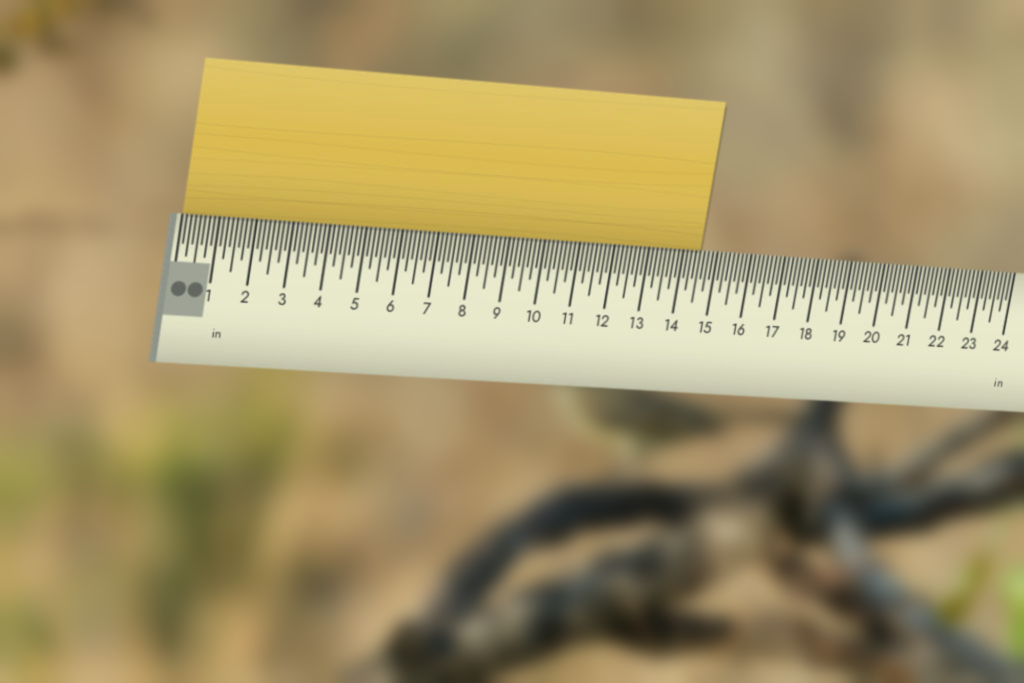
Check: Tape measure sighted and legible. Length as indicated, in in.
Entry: 14.5 in
